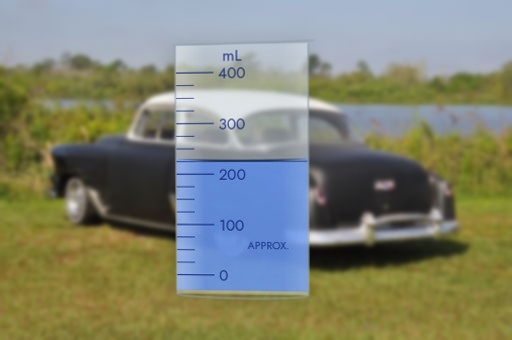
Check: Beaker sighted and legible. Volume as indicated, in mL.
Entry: 225 mL
